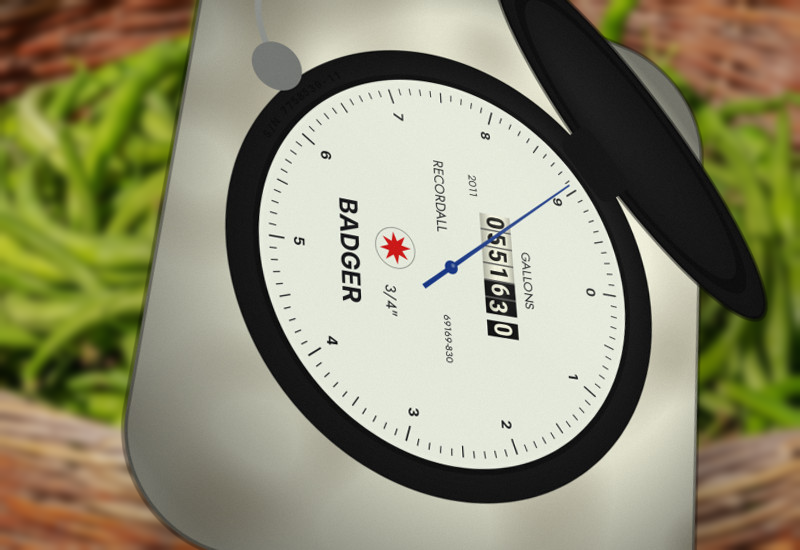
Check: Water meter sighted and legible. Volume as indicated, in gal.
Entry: 551628.9 gal
